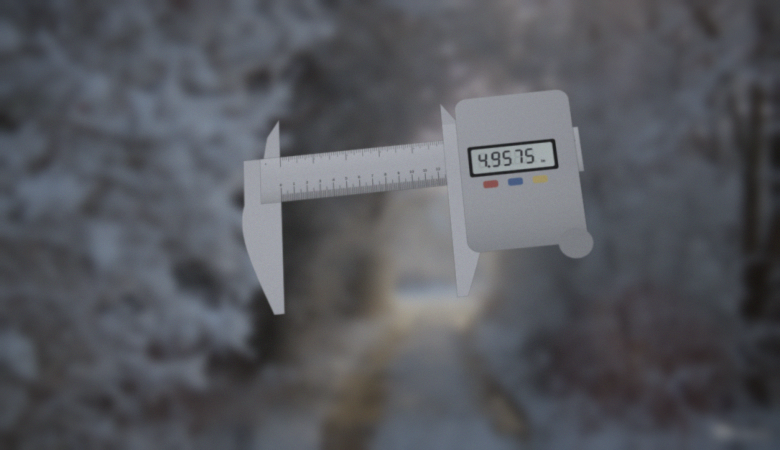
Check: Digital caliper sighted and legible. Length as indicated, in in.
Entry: 4.9575 in
